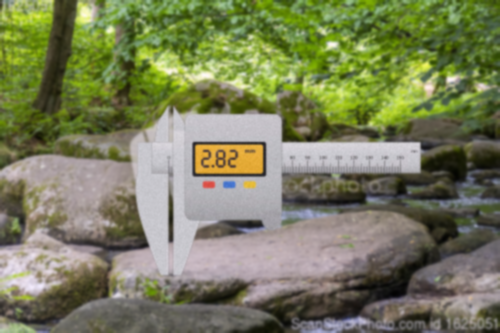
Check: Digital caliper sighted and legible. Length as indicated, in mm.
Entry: 2.82 mm
